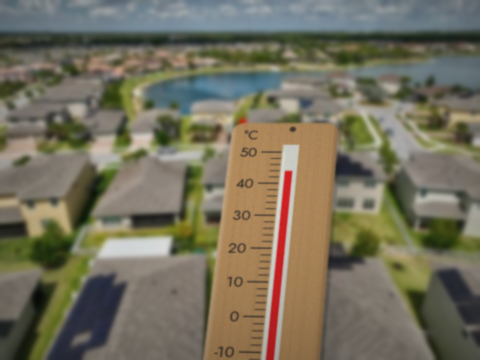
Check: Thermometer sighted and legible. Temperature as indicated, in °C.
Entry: 44 °C
